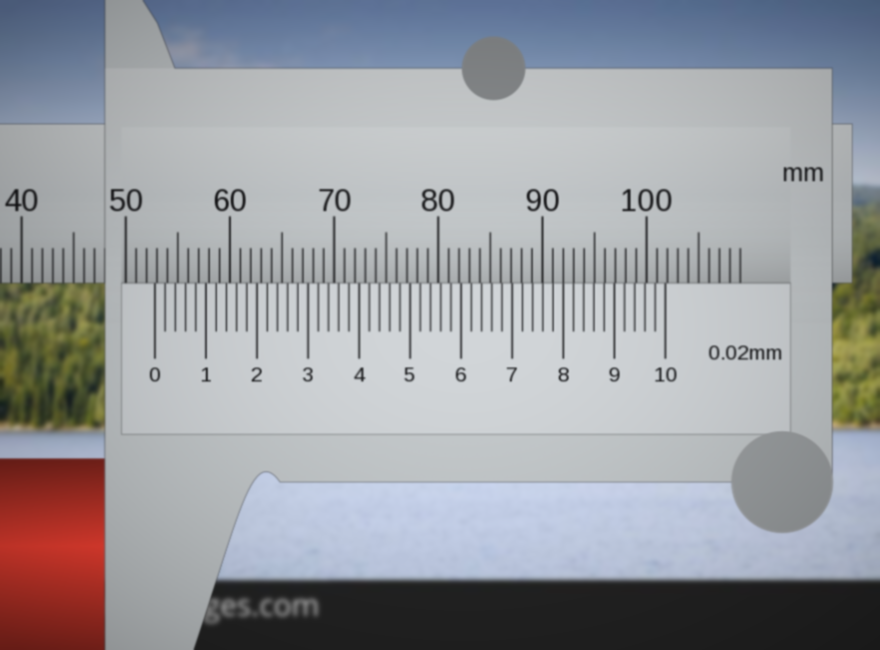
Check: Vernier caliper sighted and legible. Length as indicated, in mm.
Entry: 52.8 mm
